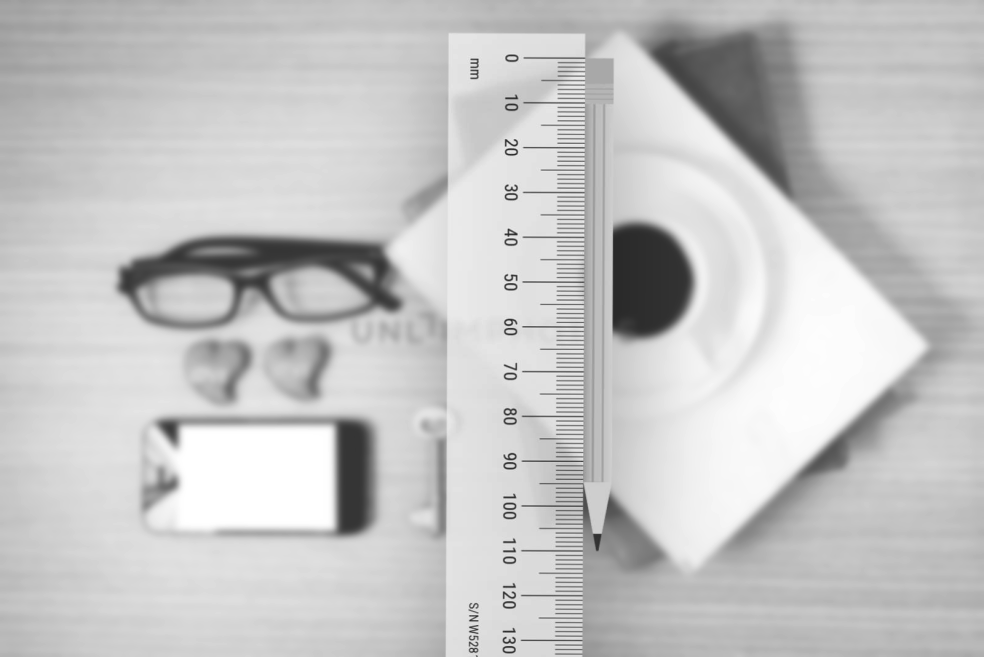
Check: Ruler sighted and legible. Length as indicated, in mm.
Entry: 110 mm
